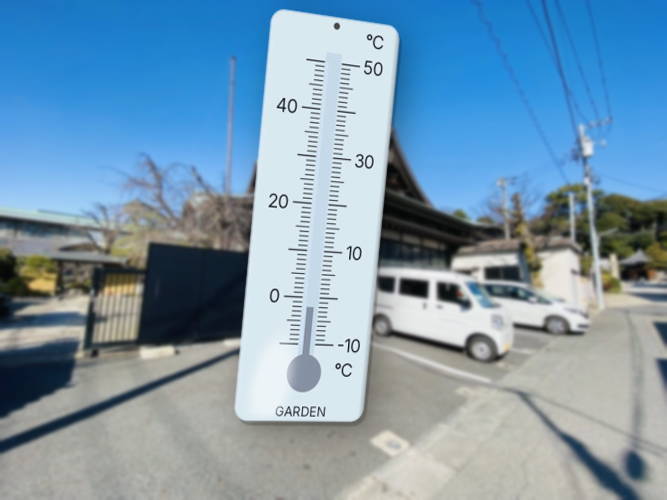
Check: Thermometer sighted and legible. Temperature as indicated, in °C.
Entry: -2 °C
